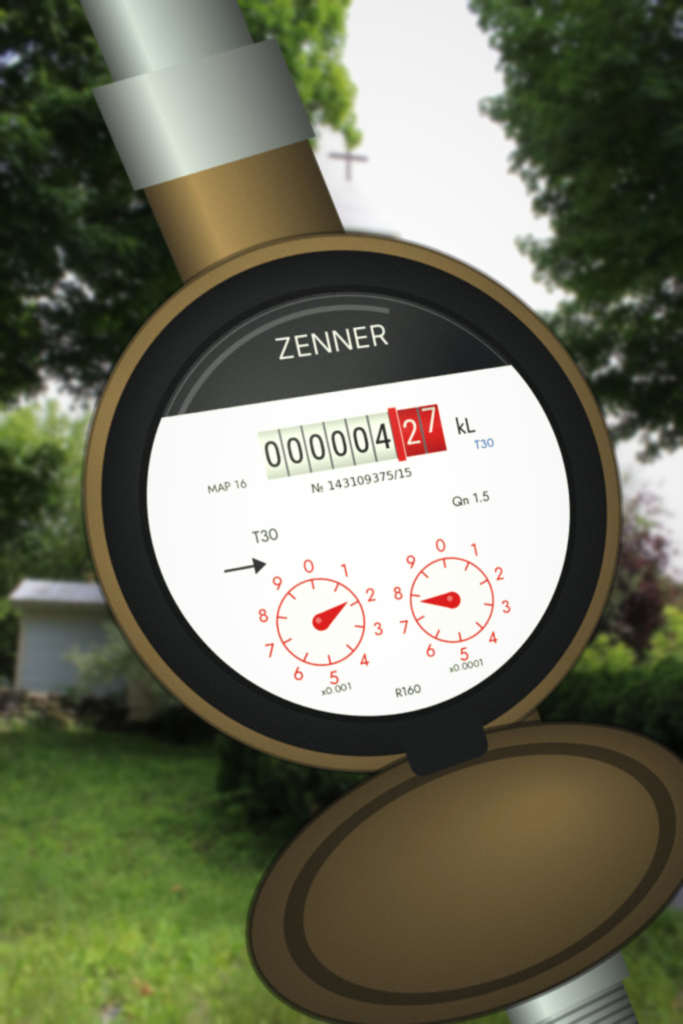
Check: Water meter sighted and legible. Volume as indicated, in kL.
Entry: 4.2717 kL
